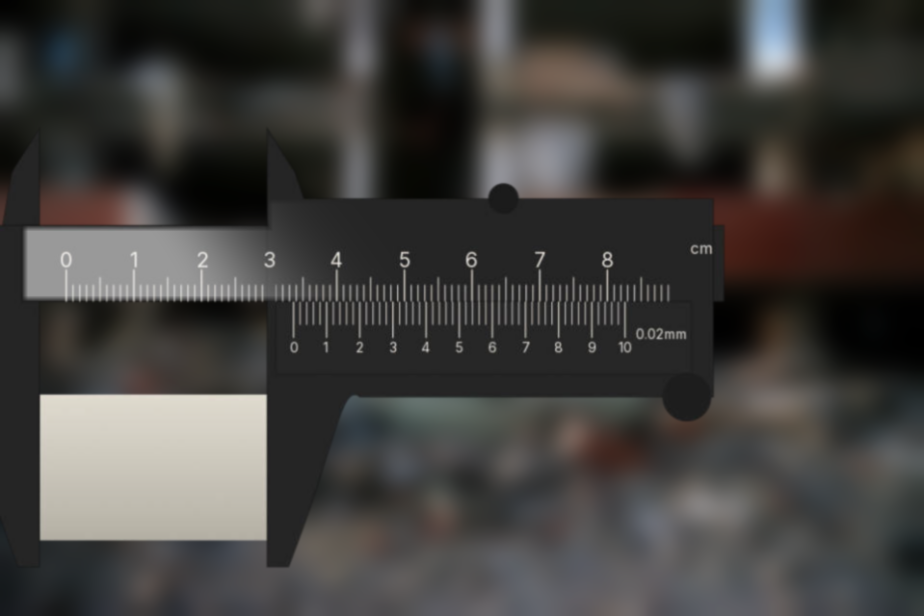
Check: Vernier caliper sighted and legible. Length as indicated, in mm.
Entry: 33.6 mm
